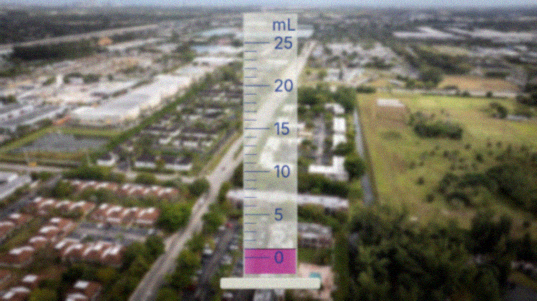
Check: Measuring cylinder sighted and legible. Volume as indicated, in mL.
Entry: 1 mL
